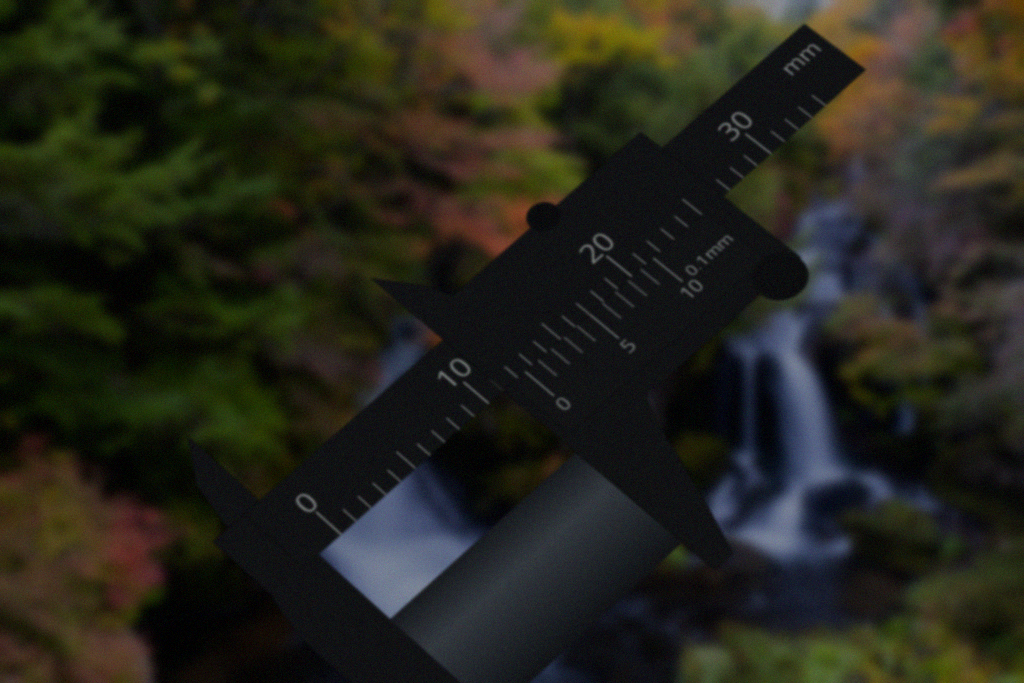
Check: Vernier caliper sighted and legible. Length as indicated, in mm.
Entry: 12.5 mm
